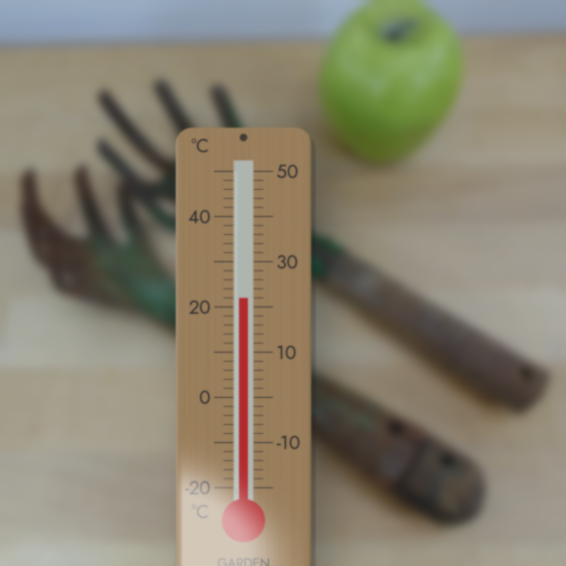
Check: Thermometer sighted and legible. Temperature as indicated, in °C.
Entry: 22 °C
